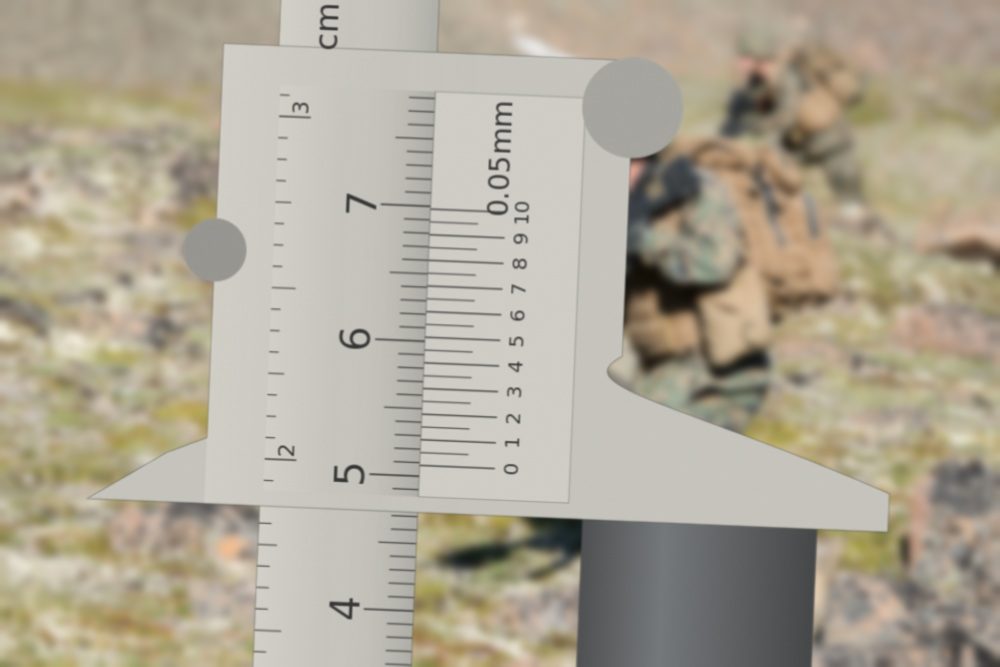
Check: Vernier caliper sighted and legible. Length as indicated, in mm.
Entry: 50.8 mm
